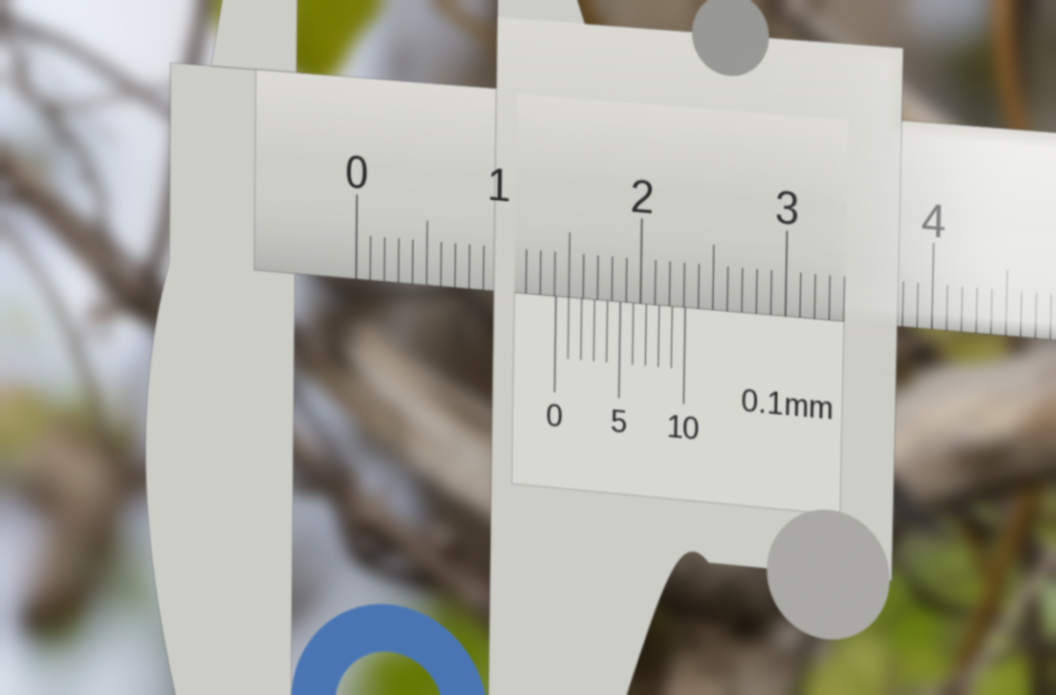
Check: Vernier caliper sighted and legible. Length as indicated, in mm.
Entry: 14.1 mm
